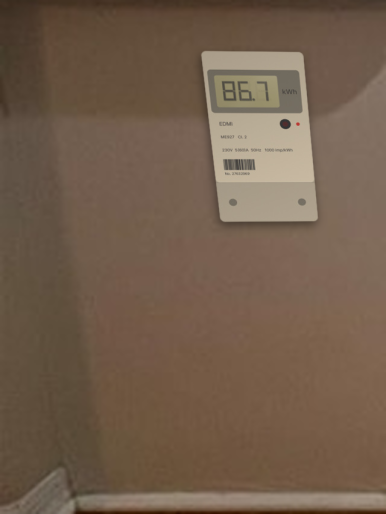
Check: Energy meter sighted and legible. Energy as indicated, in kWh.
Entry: 86.7 kWh
